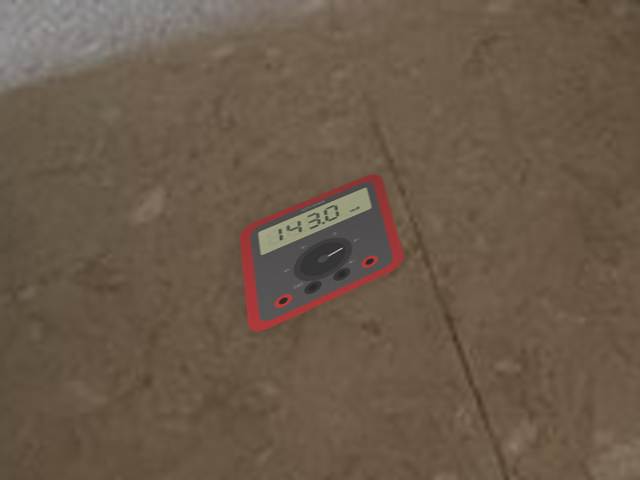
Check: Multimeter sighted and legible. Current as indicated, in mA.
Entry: 143.0 mA
